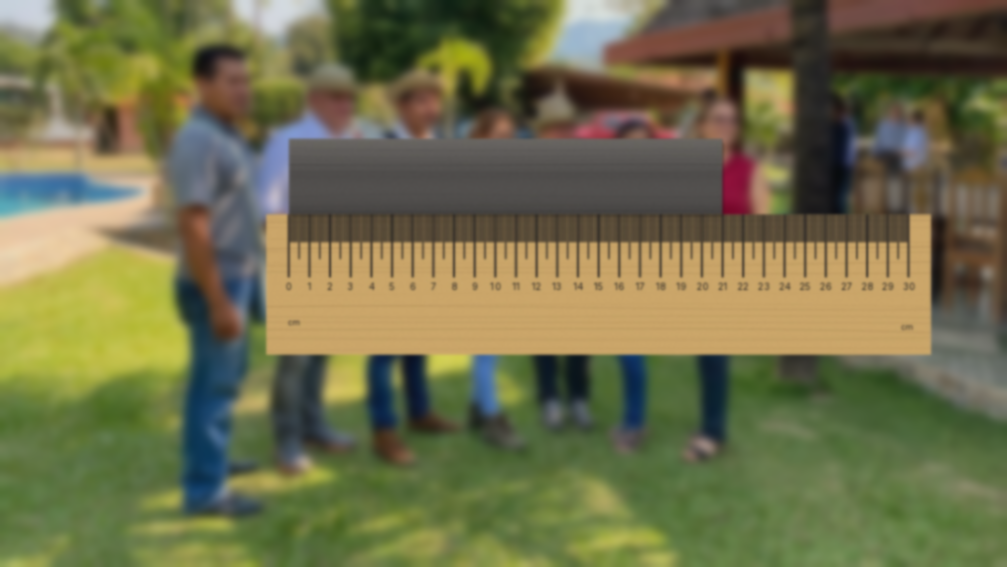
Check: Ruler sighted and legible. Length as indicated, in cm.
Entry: 21 cm
